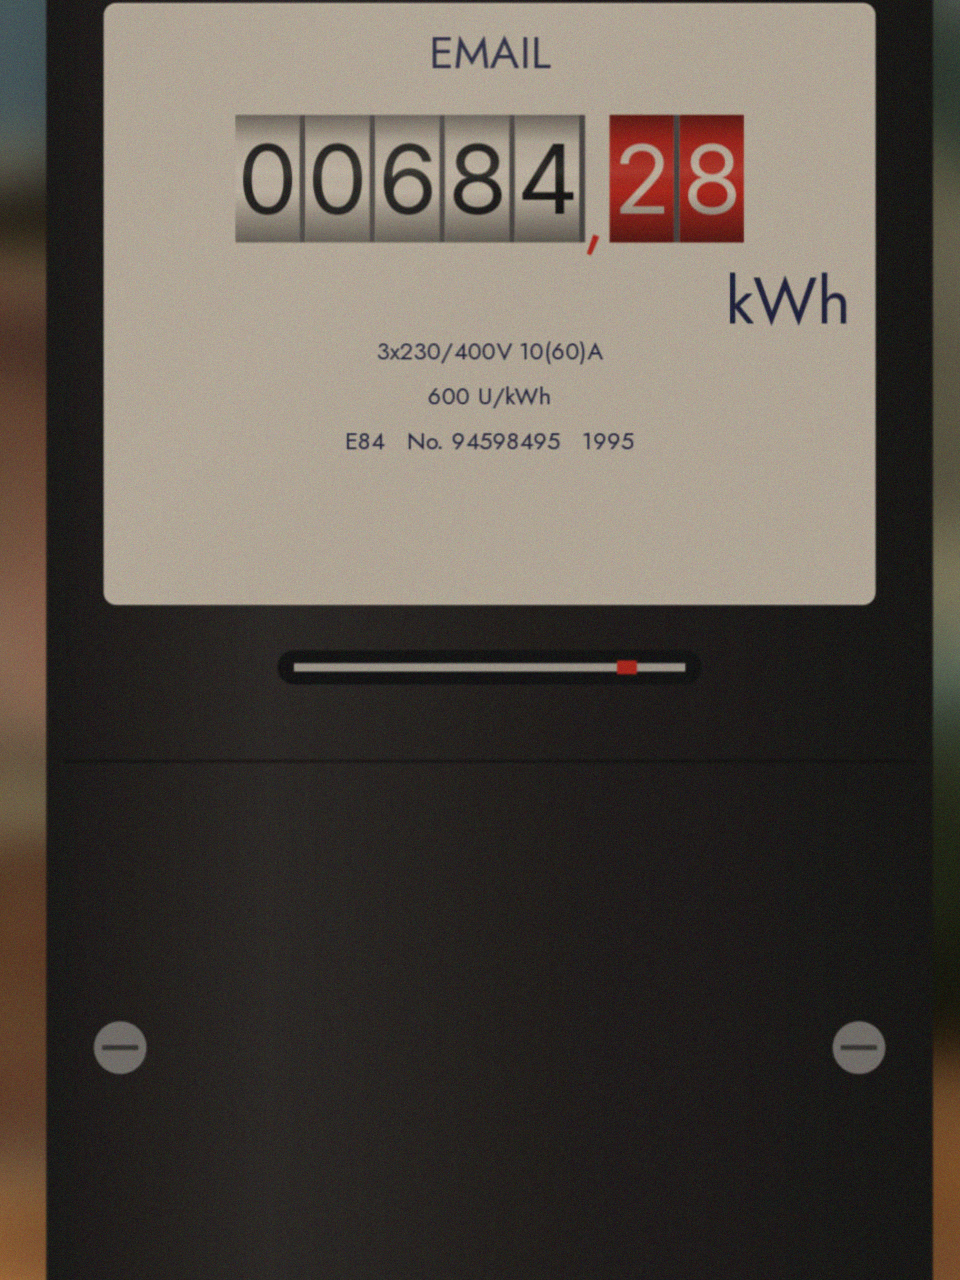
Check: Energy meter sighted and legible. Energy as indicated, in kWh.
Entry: 684.28 kWh
